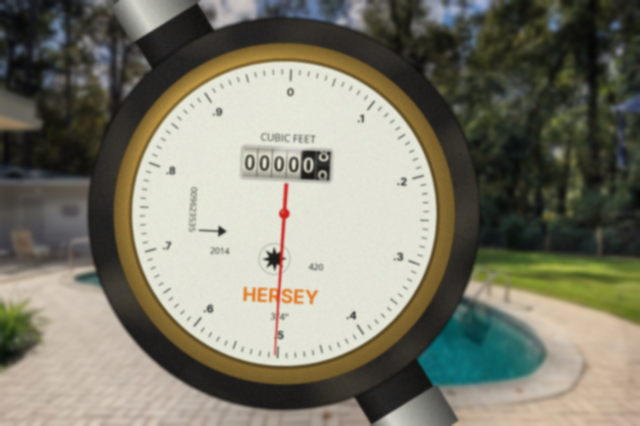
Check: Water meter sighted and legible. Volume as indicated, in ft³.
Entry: 8.50 ft³
